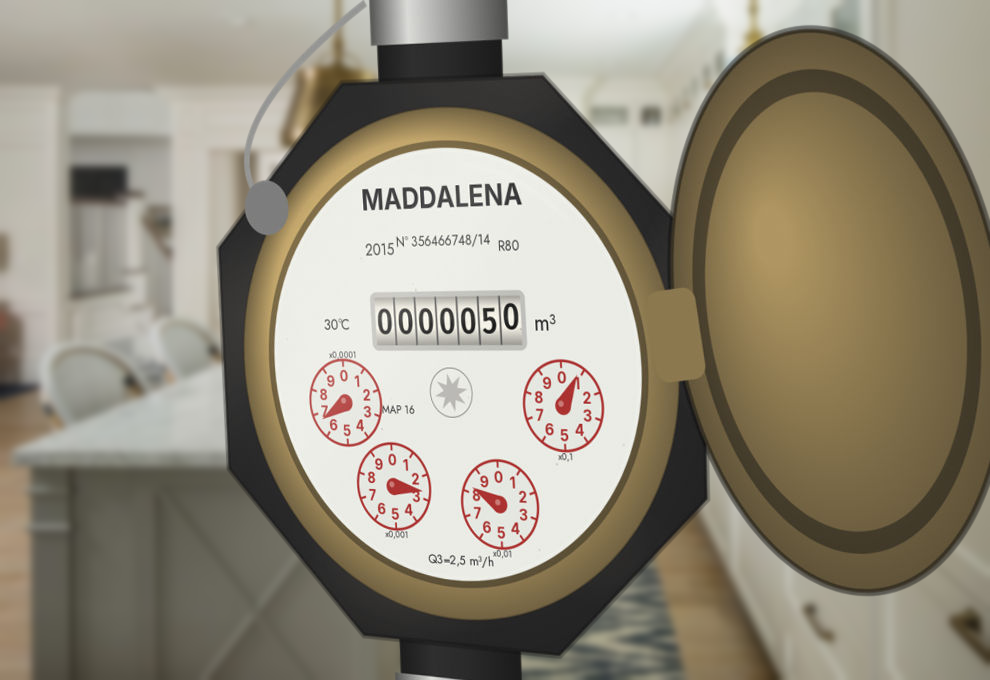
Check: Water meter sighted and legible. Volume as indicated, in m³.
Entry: 50.0826 m³
